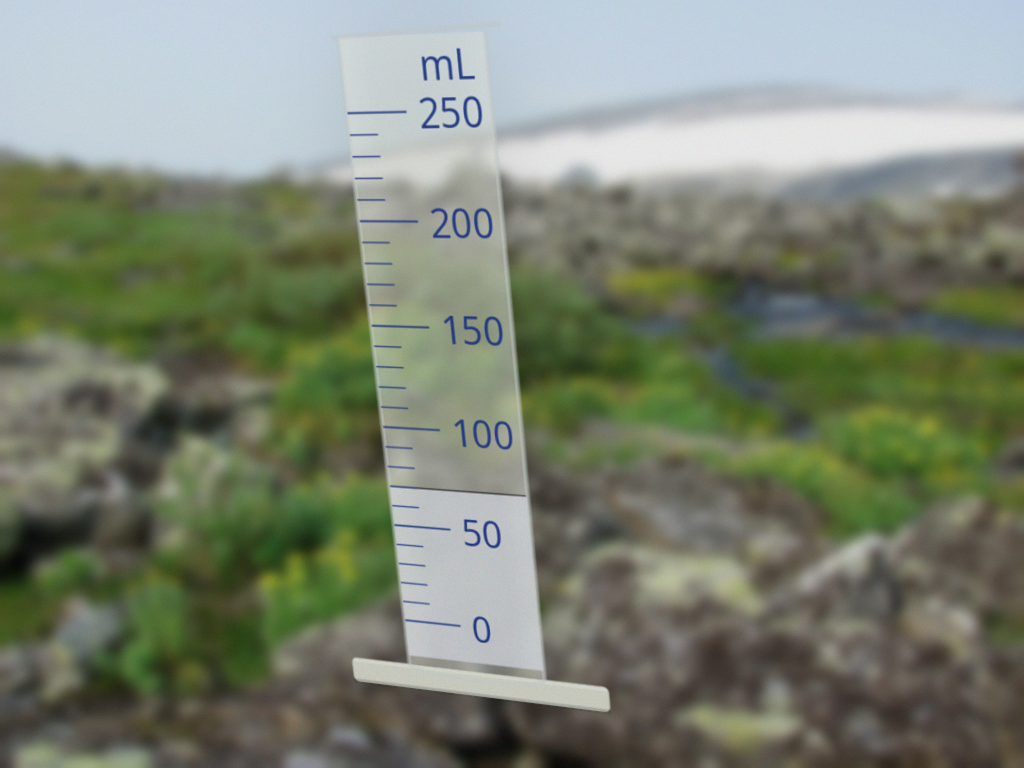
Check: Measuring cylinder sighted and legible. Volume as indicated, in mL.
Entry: 70 mL
